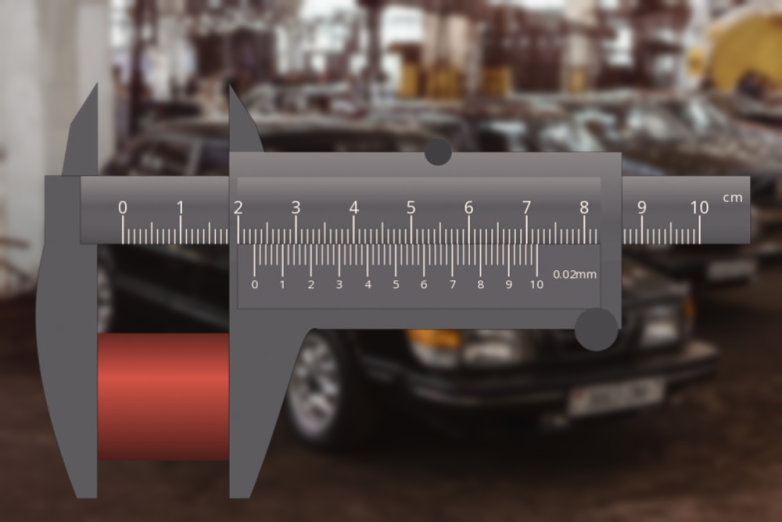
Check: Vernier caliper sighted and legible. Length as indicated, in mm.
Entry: 22.8 mm
